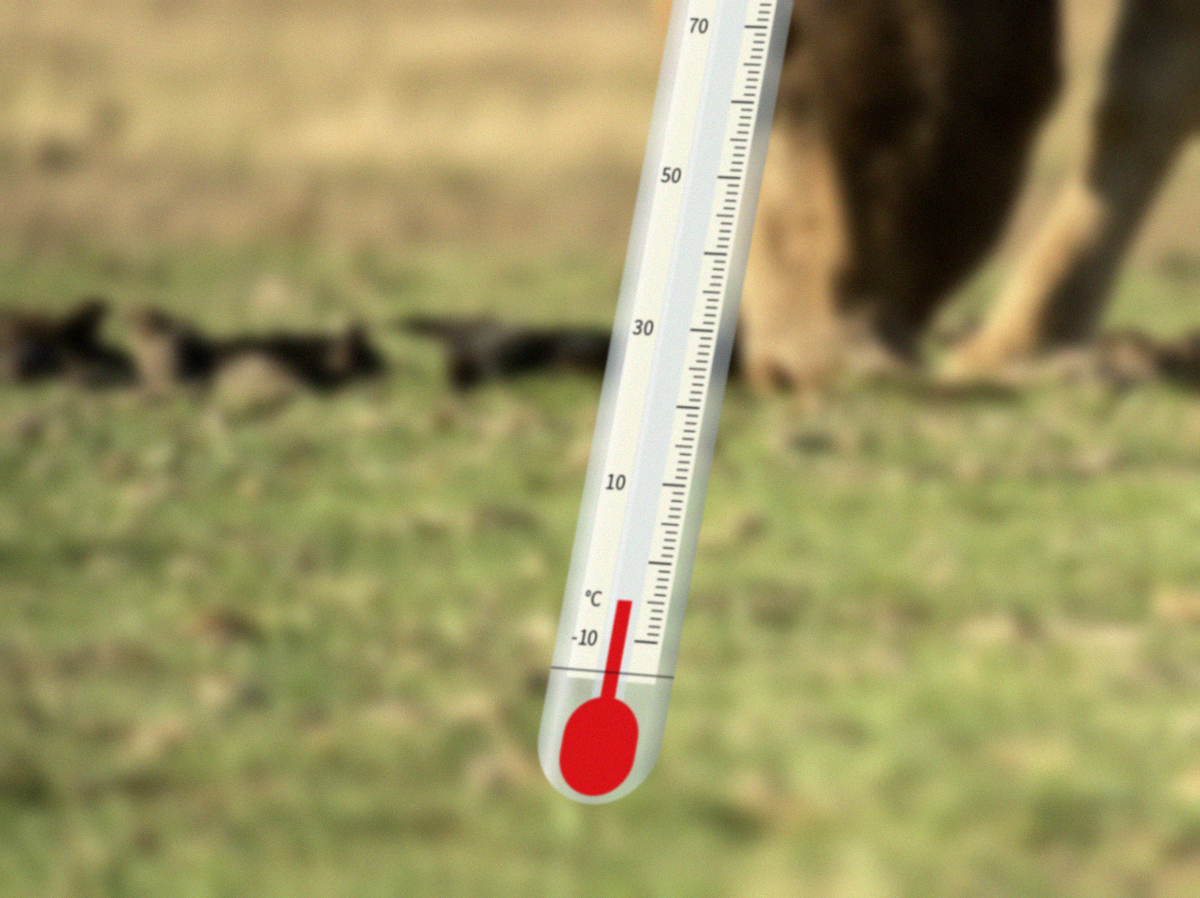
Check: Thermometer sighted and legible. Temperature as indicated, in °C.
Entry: -5 °C
